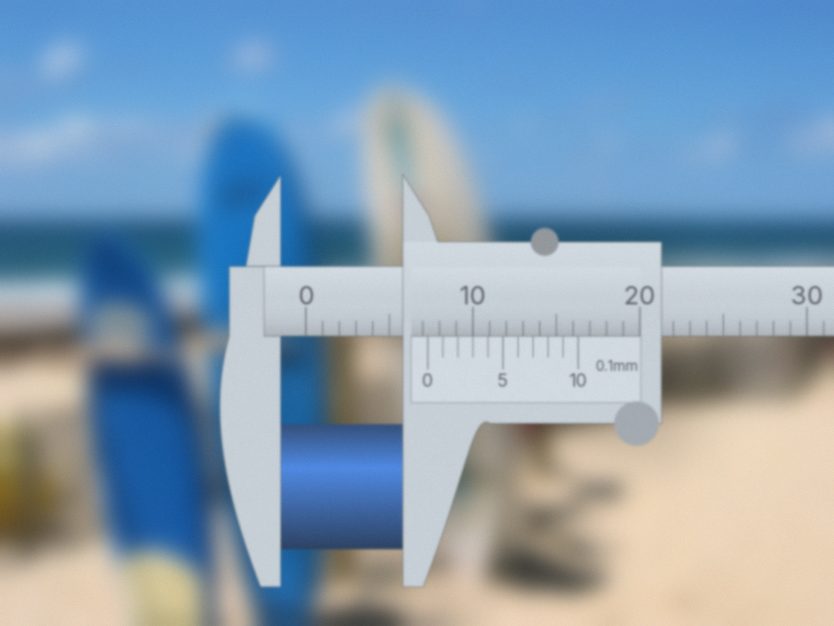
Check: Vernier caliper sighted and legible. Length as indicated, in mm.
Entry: 7.3 mm
